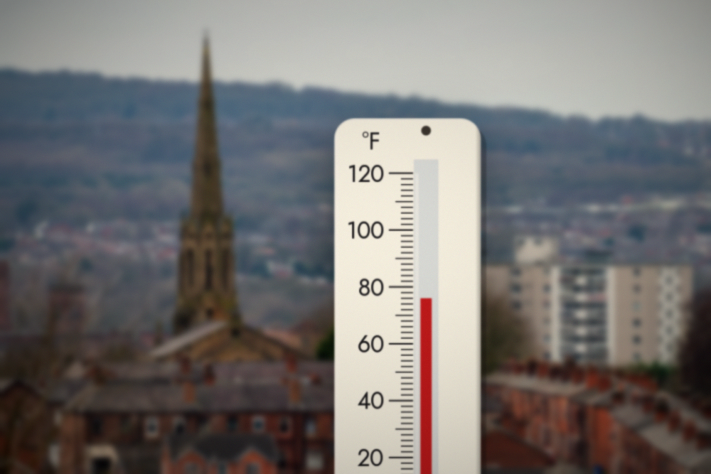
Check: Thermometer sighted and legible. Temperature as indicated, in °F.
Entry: 76 °F
